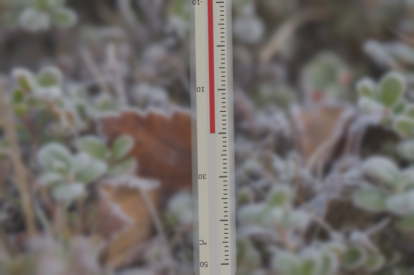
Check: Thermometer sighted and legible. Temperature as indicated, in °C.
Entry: 20 °C
